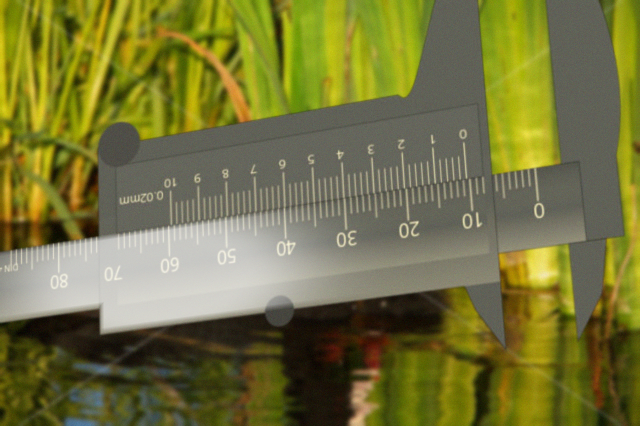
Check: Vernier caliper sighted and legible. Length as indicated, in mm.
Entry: 10.5 mm
